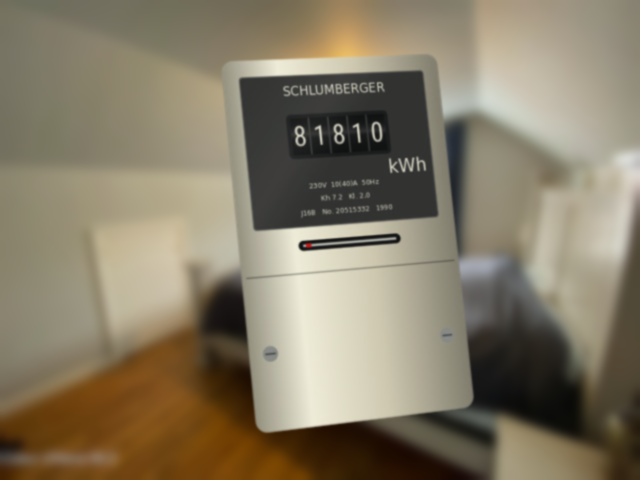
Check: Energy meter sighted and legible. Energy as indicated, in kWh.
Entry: 81810 kWh
